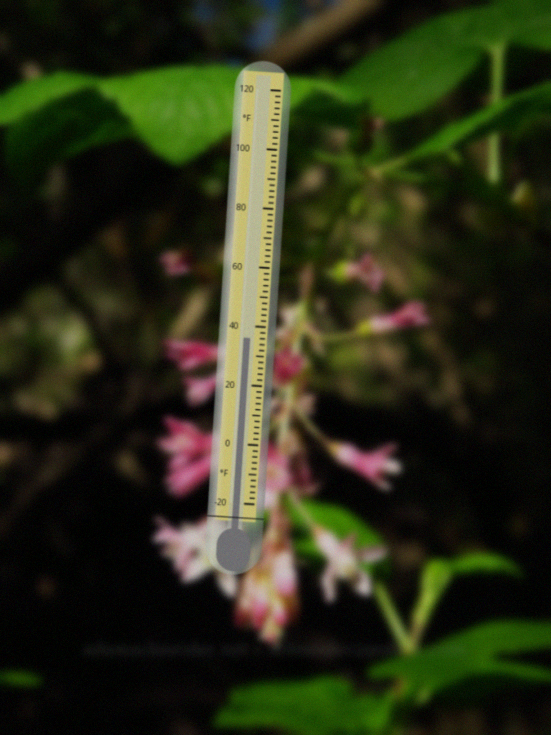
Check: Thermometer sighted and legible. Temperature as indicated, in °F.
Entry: 36 °F
